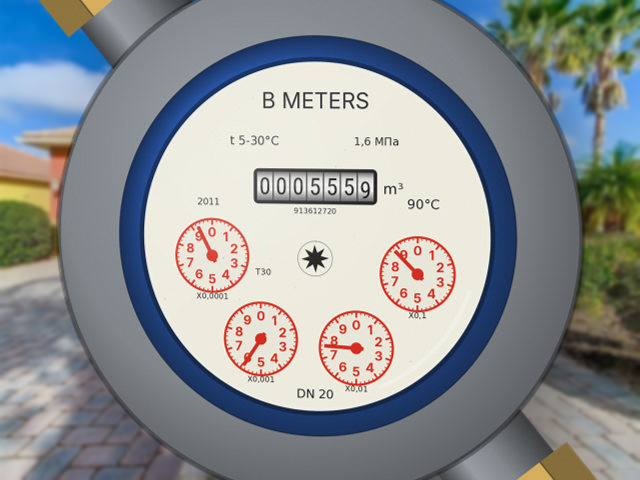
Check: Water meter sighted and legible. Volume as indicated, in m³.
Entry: 5558.8759 m³
